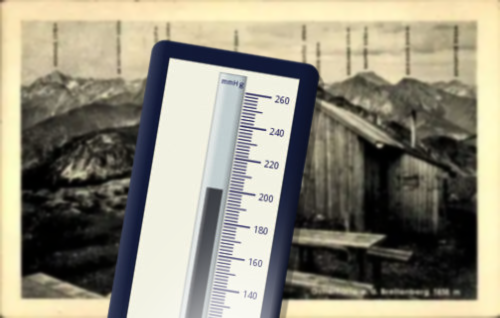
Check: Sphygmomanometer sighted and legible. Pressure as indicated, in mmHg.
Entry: 200 mmHg
